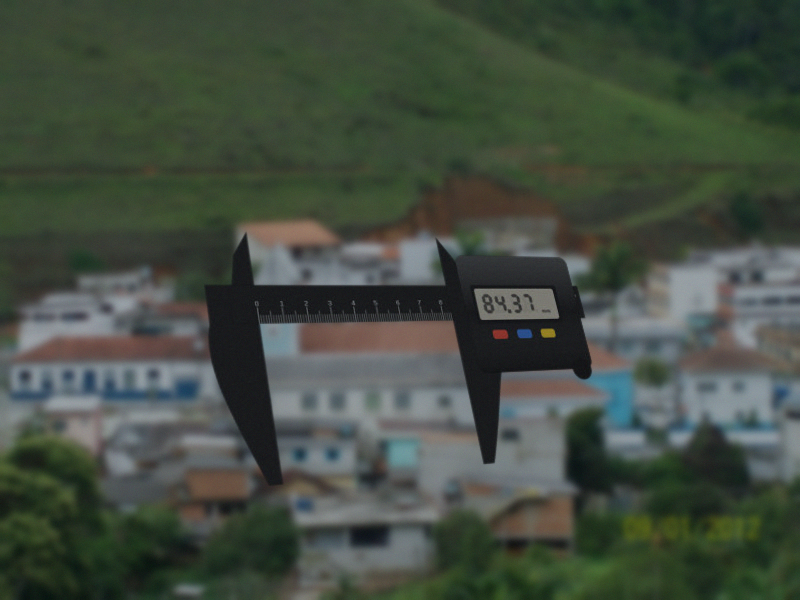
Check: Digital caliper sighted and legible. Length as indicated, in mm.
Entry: 84.37 mm
